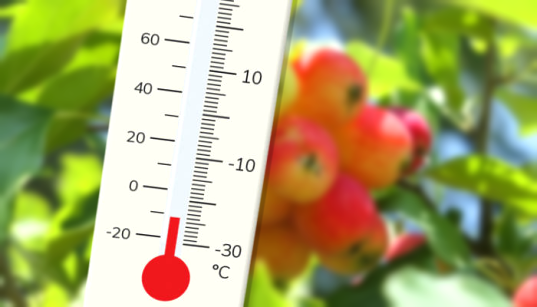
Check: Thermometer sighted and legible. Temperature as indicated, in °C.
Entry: -24 °C
